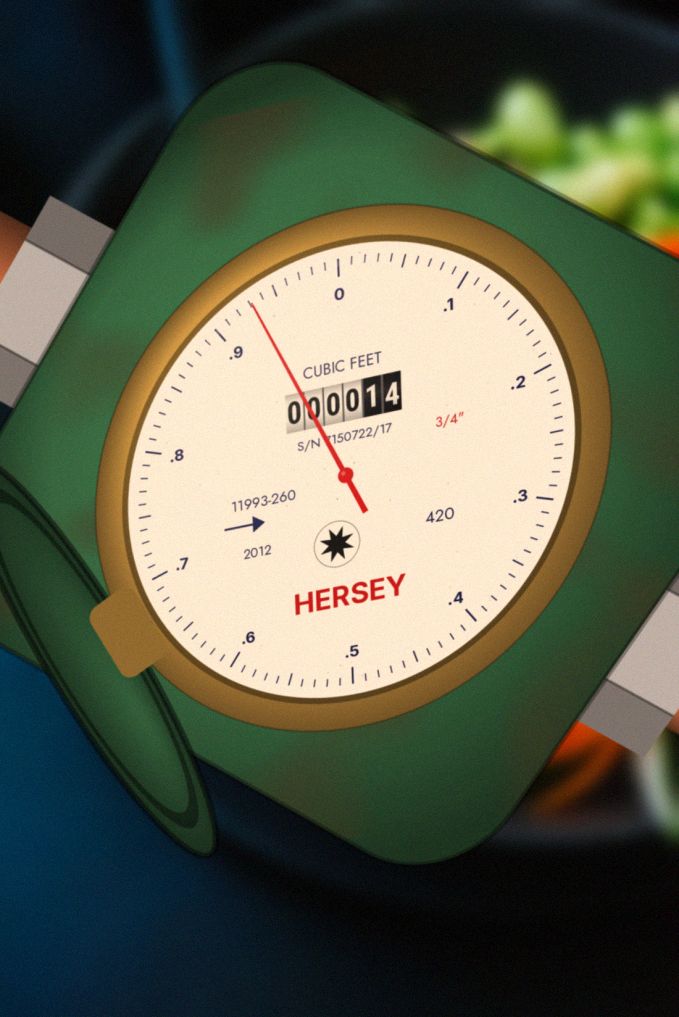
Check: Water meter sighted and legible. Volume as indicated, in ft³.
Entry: 13.93 ft³
